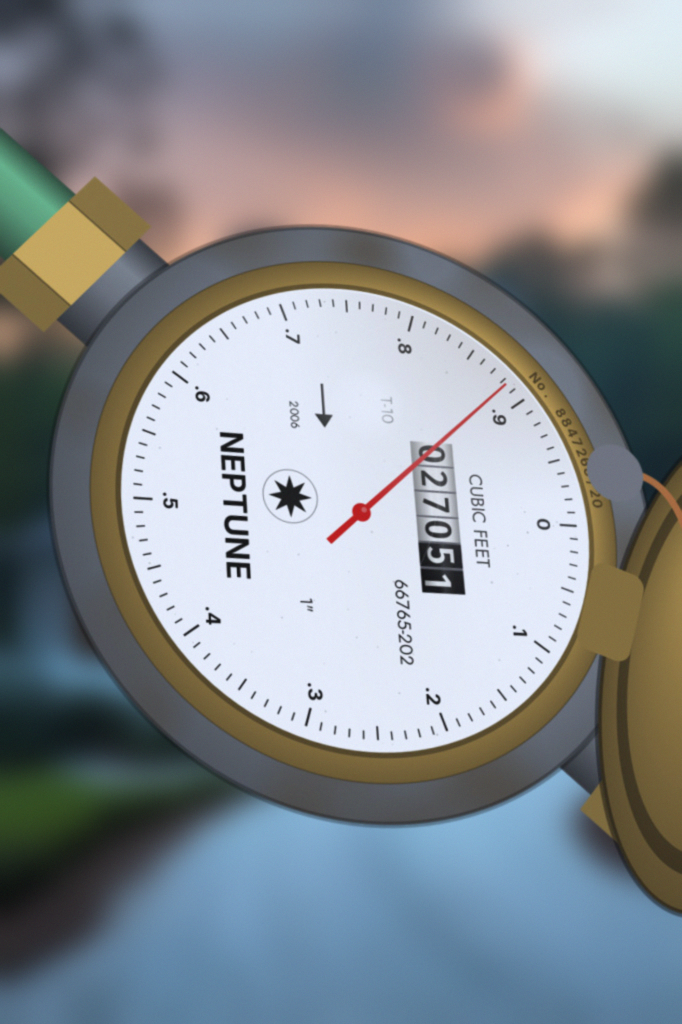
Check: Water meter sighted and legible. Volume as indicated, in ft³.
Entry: 27050.88 ft³
